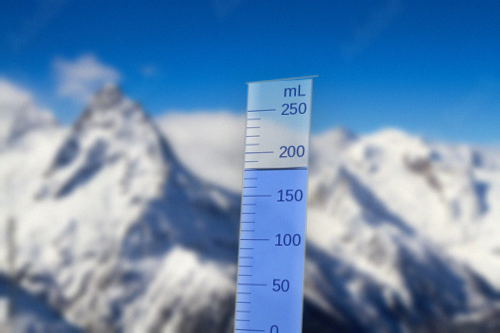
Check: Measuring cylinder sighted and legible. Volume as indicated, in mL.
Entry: 180 mL
